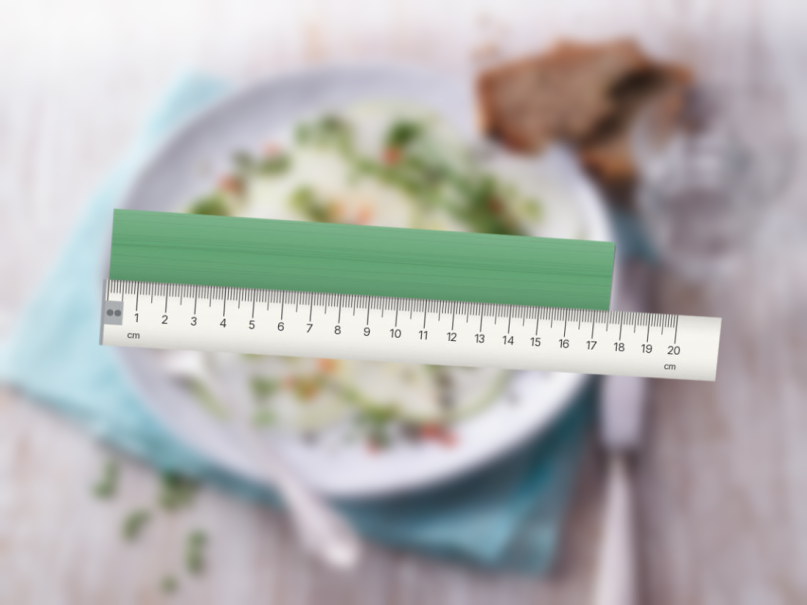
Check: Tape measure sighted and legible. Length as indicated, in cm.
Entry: 17.5 cm
